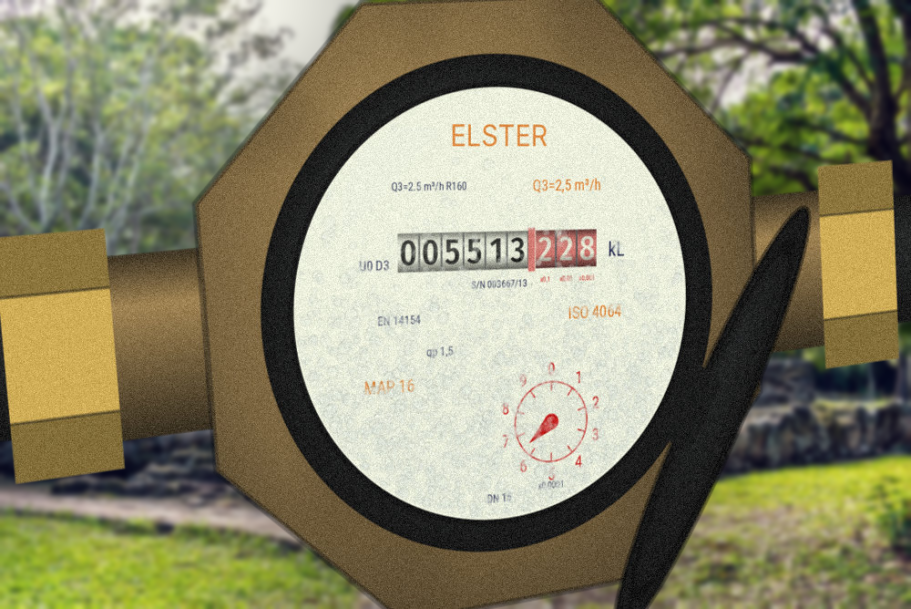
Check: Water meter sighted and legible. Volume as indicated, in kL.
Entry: 5513.2286 kL
